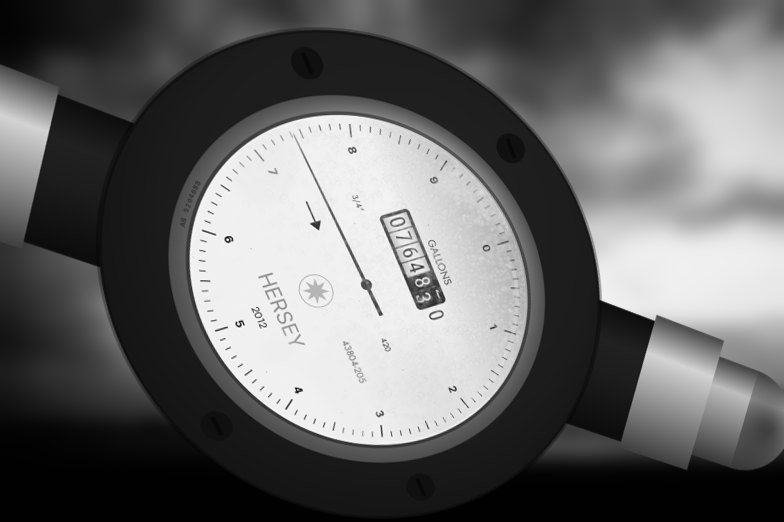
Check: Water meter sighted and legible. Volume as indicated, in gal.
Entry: 764827.4 gal
